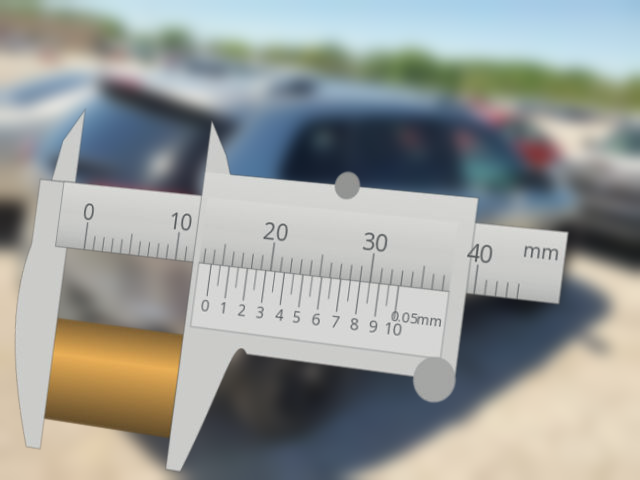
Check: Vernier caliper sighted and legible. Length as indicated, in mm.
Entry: 13.8 mm
